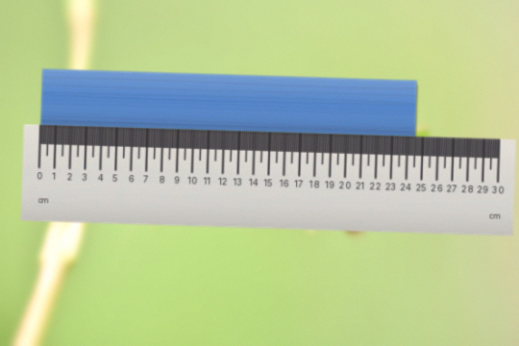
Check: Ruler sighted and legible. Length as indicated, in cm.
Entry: 24.5 cm
